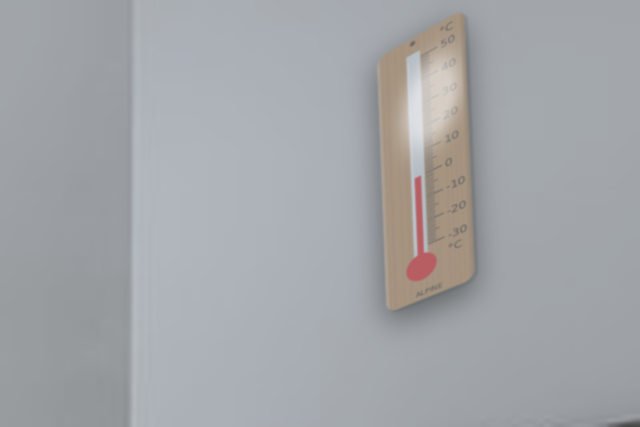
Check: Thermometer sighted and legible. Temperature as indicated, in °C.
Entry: 0 °C
